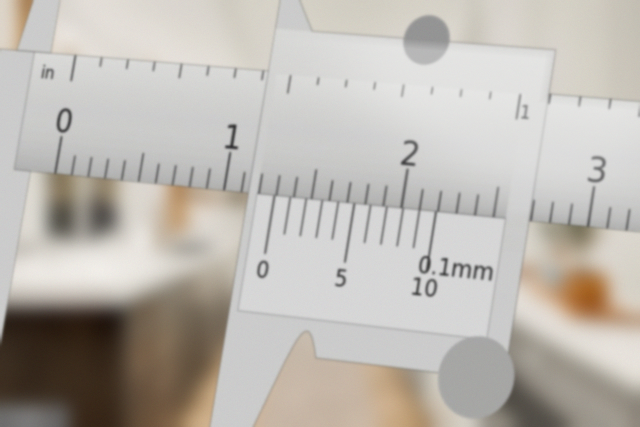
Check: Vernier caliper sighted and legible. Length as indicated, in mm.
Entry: 12.9 mm
